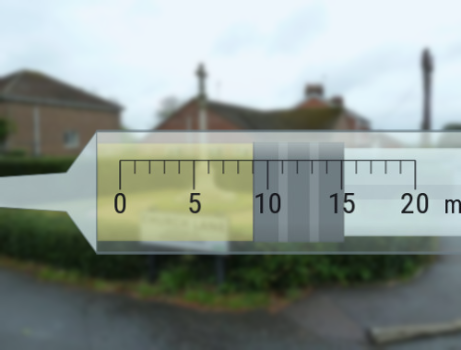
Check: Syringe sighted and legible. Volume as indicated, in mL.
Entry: 9 mL
